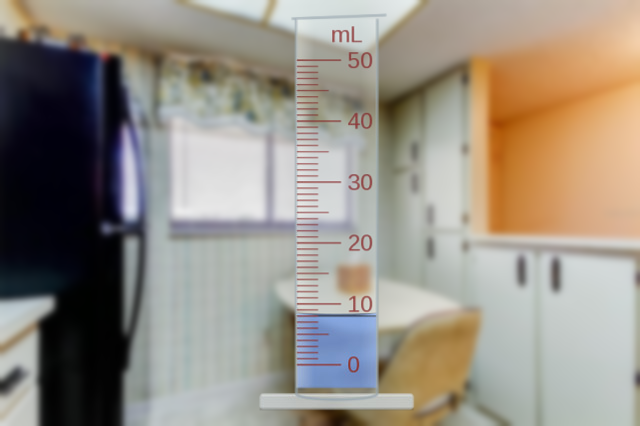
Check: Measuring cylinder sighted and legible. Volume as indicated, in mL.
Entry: 8 mL
